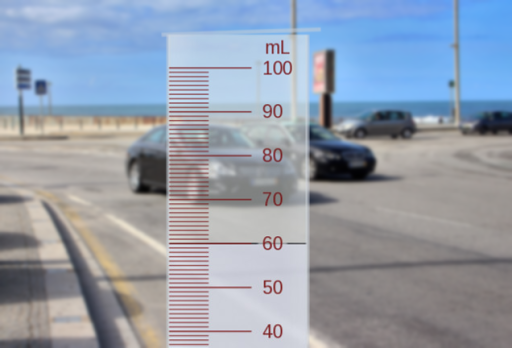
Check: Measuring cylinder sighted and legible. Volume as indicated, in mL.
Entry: 60 mL
